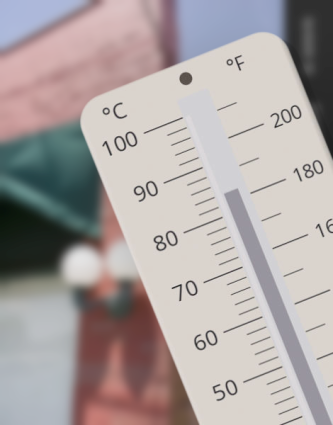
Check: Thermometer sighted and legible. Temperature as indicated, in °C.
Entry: 84 °C
